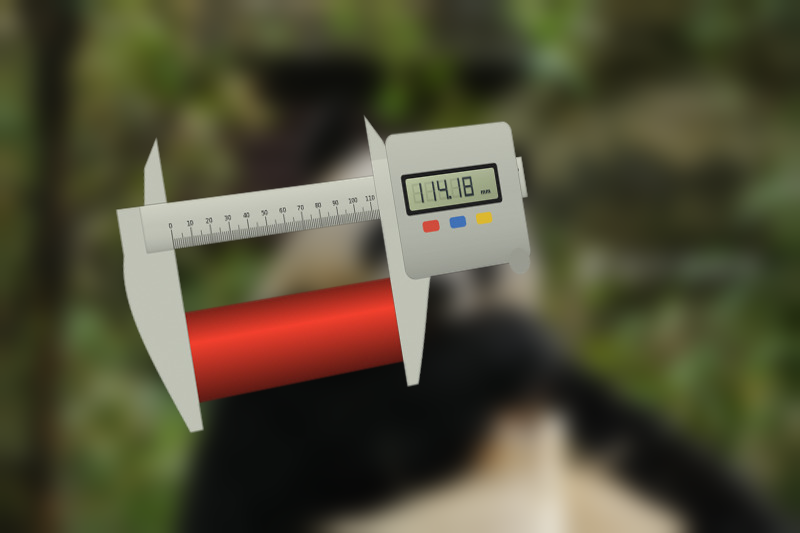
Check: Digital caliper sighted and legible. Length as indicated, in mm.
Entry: 114.18 mm
